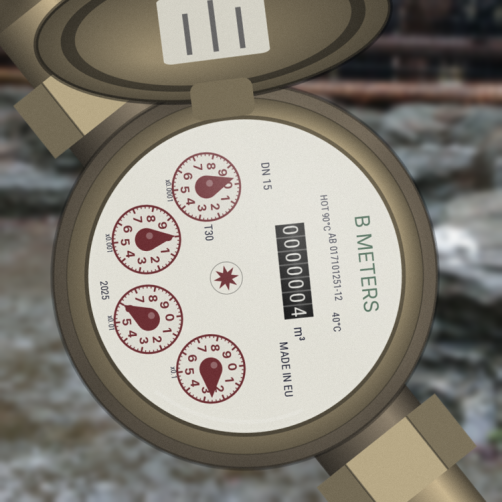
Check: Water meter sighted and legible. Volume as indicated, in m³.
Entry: 4.2599 m³
